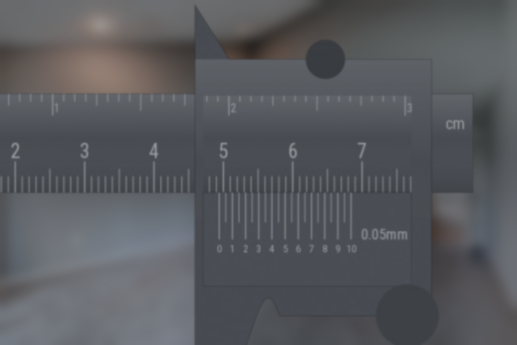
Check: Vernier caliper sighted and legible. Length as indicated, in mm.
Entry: 49.4 mm
